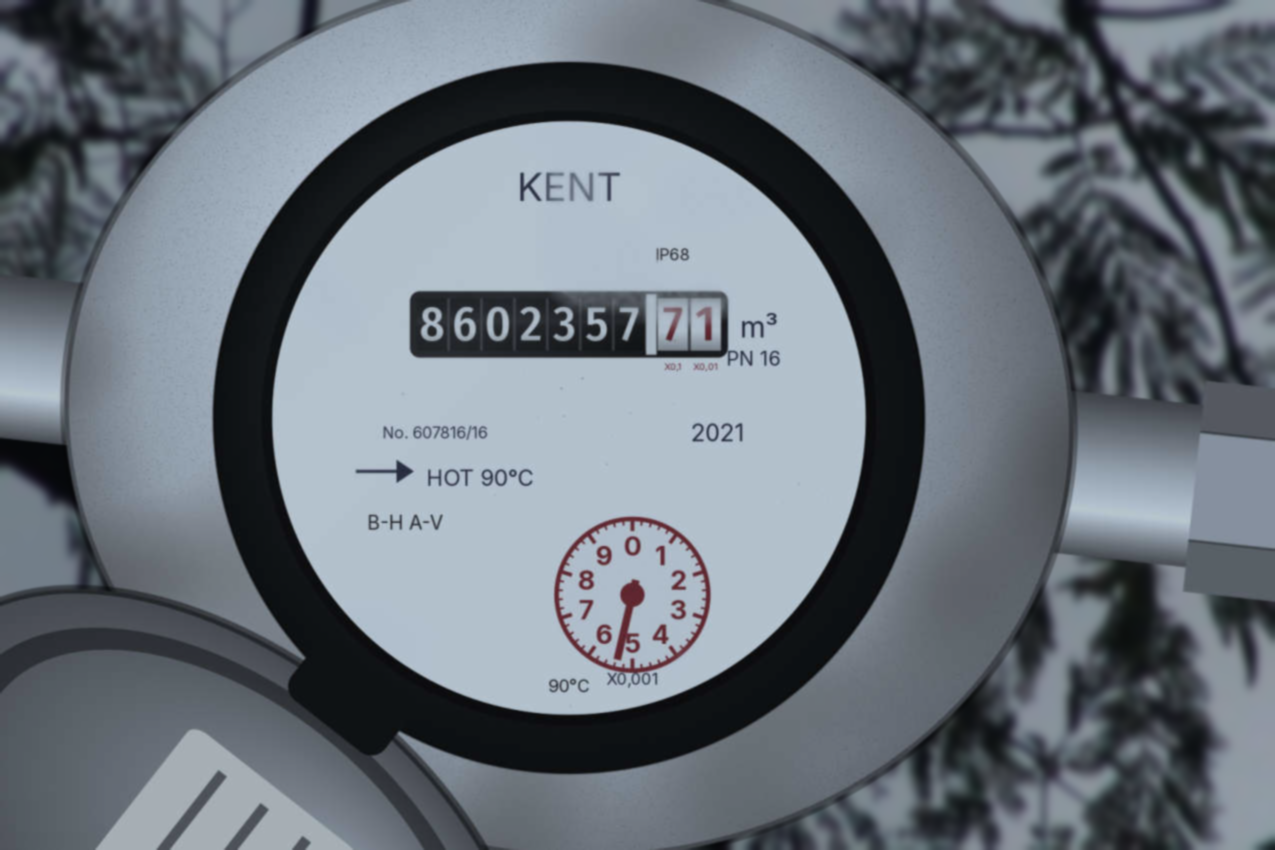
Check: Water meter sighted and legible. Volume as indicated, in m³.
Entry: 8602357.715 m³
